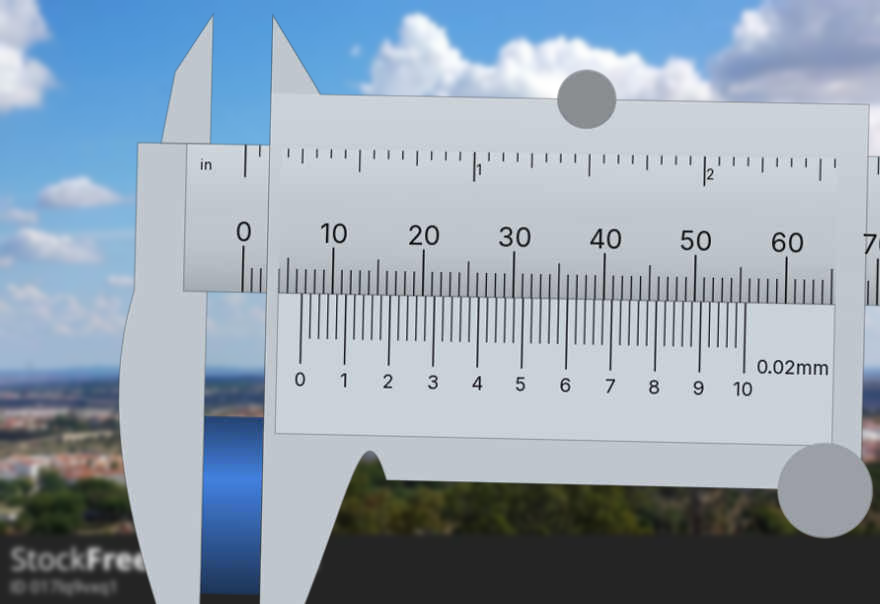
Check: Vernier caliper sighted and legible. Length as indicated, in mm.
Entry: 6.6 mm
